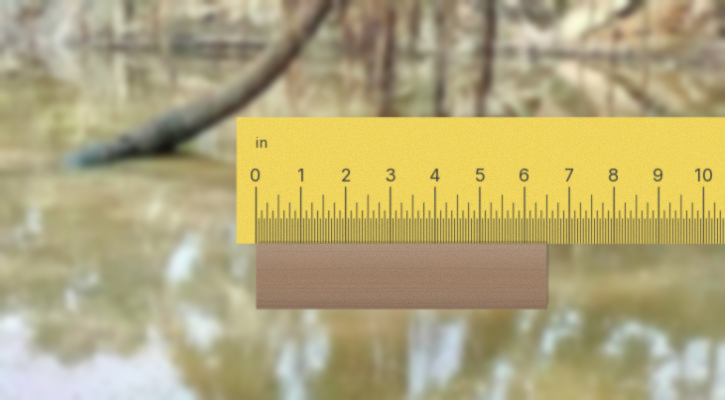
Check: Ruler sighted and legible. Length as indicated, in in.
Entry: 6.5 in
